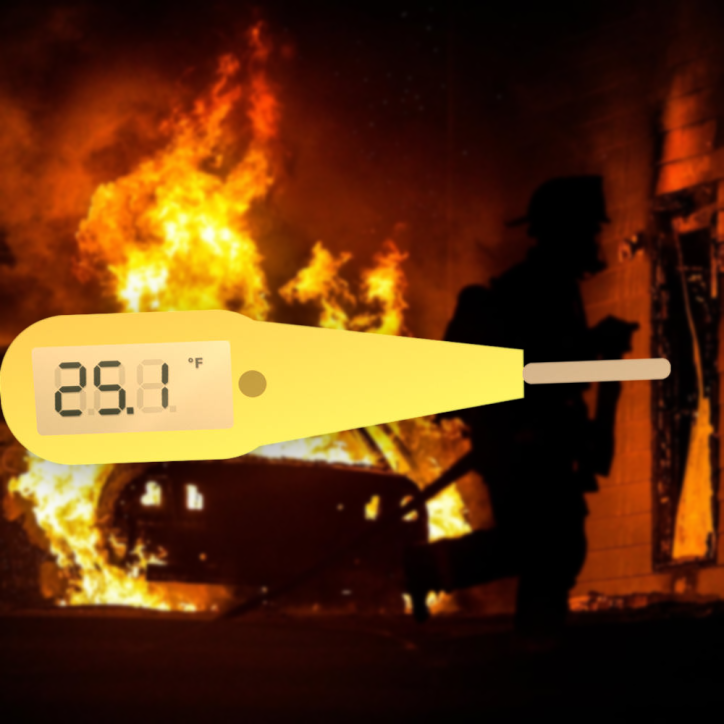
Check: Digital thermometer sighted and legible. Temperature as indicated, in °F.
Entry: 25.1 °F
